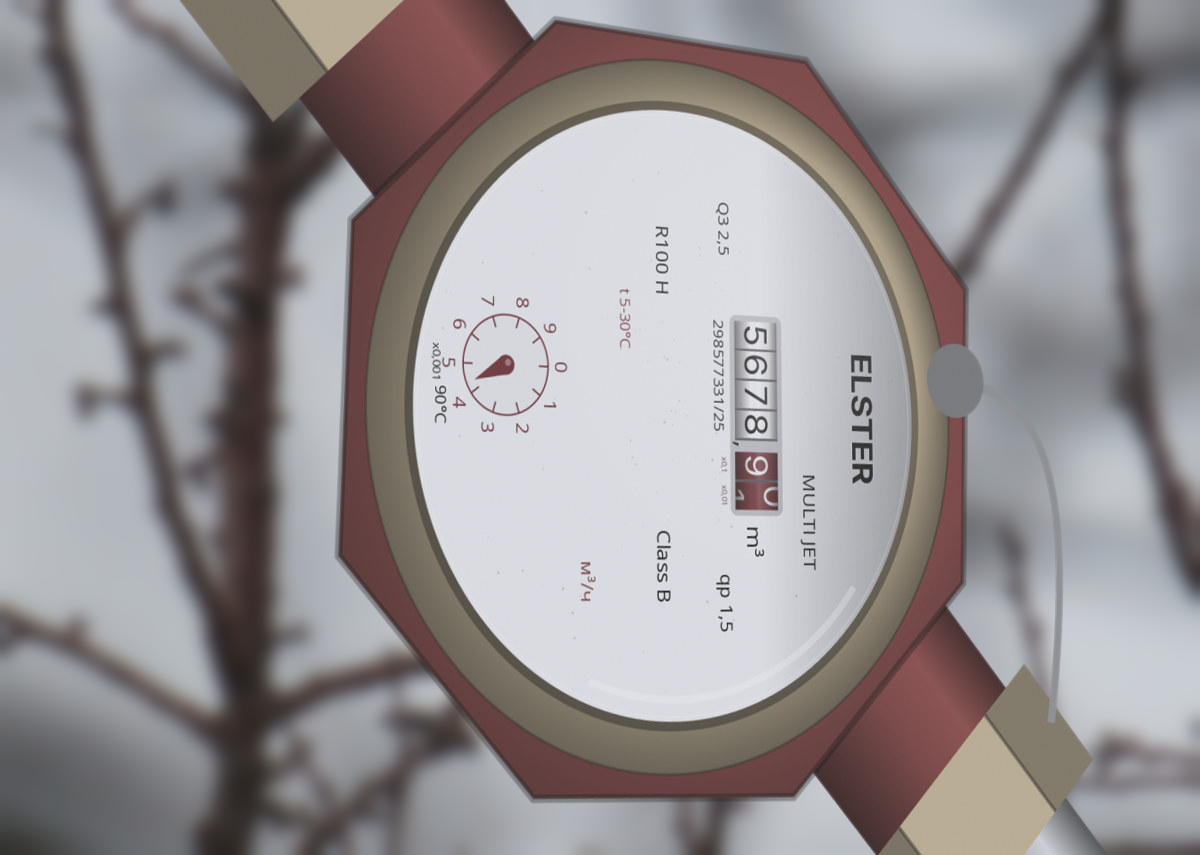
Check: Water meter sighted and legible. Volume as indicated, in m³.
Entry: 5678.904 m³
